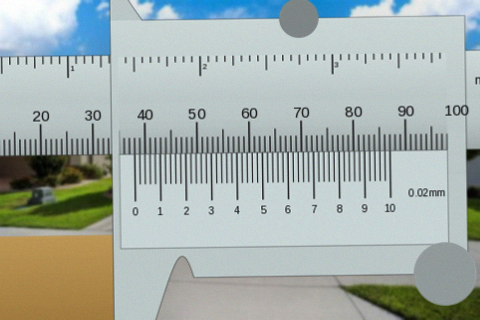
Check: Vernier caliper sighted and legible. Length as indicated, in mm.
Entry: 38.0 mm
